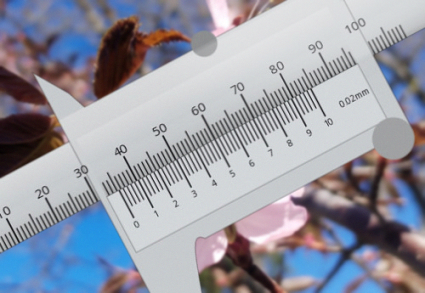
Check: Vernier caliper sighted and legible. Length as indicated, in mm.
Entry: 35.5 mm
